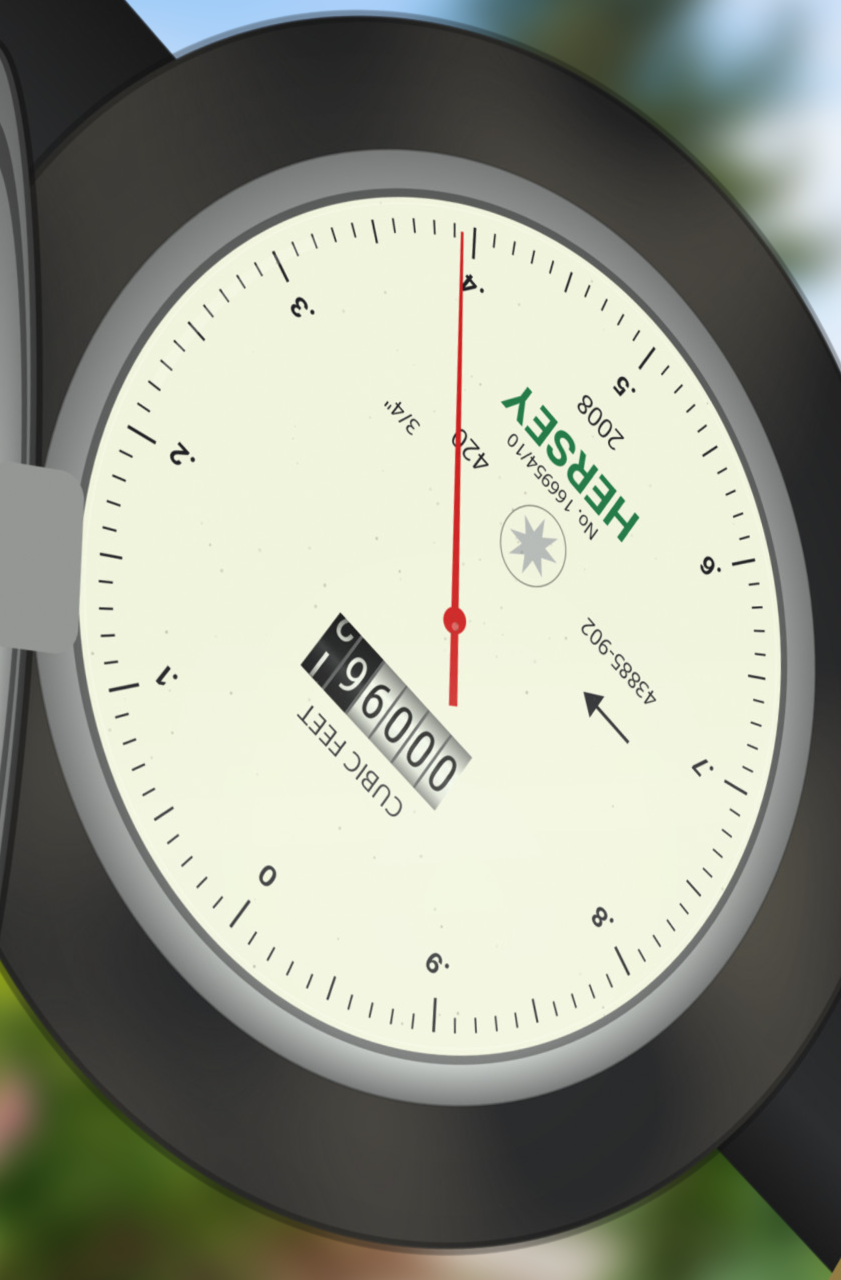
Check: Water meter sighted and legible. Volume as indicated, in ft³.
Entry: 961.39 ft³
